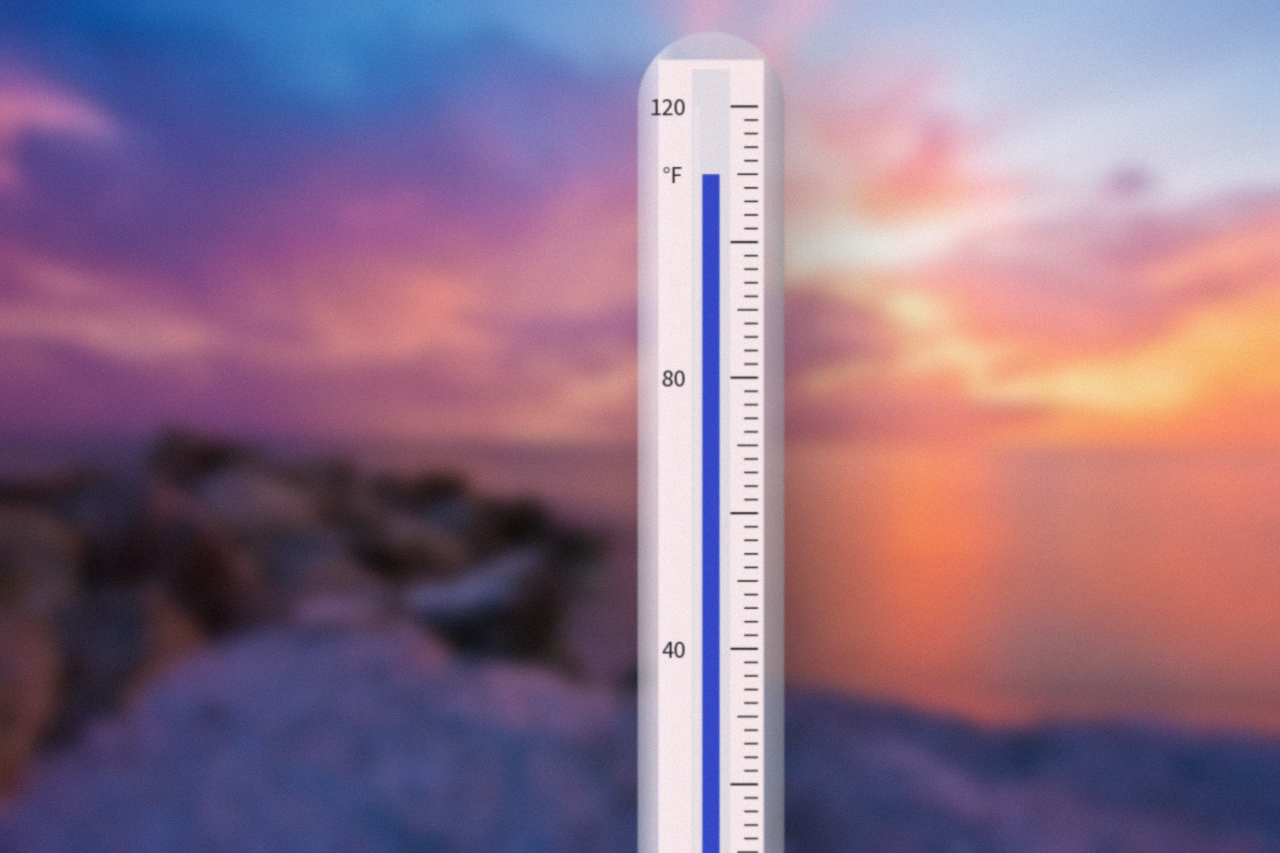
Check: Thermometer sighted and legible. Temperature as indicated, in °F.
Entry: 110 °F
